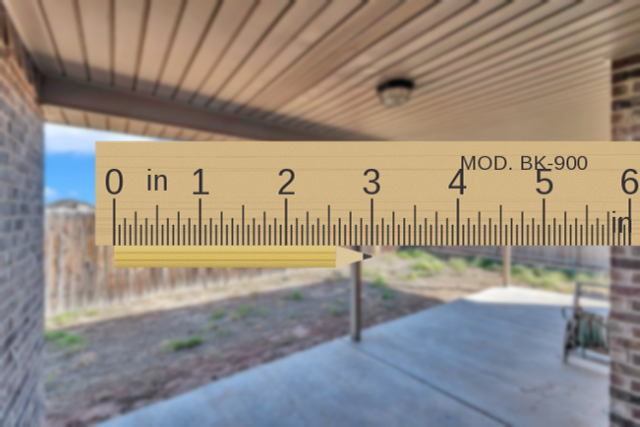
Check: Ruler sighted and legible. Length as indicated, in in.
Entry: 3 in
